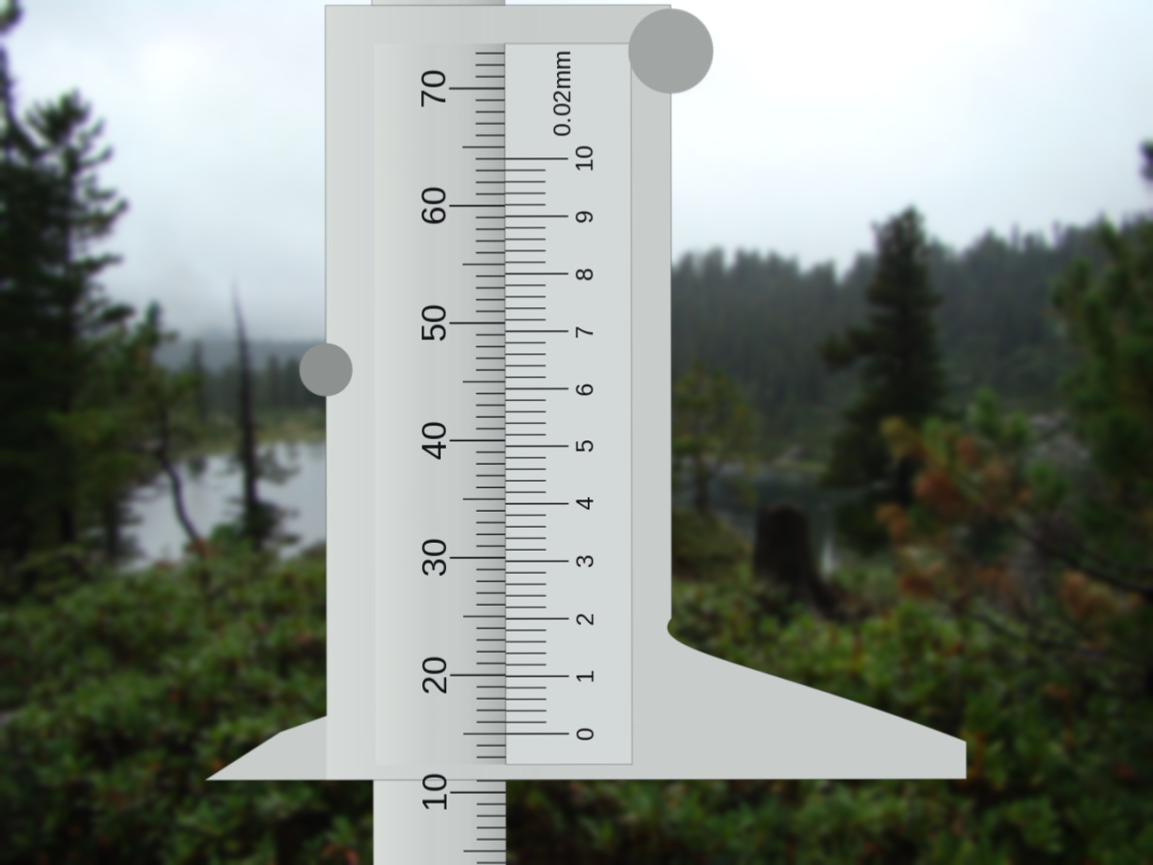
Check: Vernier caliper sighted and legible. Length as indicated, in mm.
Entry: 15.0 mm
